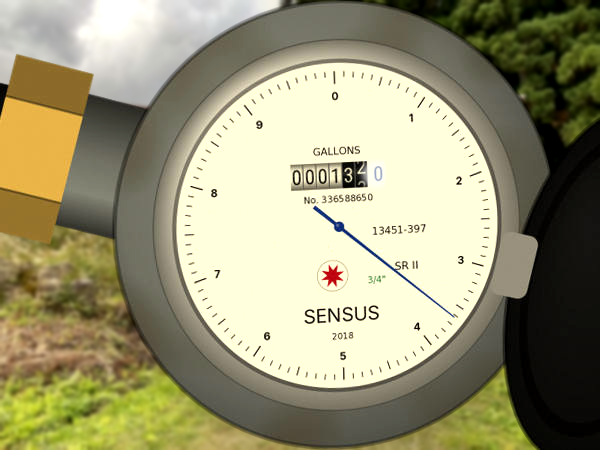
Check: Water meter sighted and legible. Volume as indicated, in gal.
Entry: 1323.6 gal
